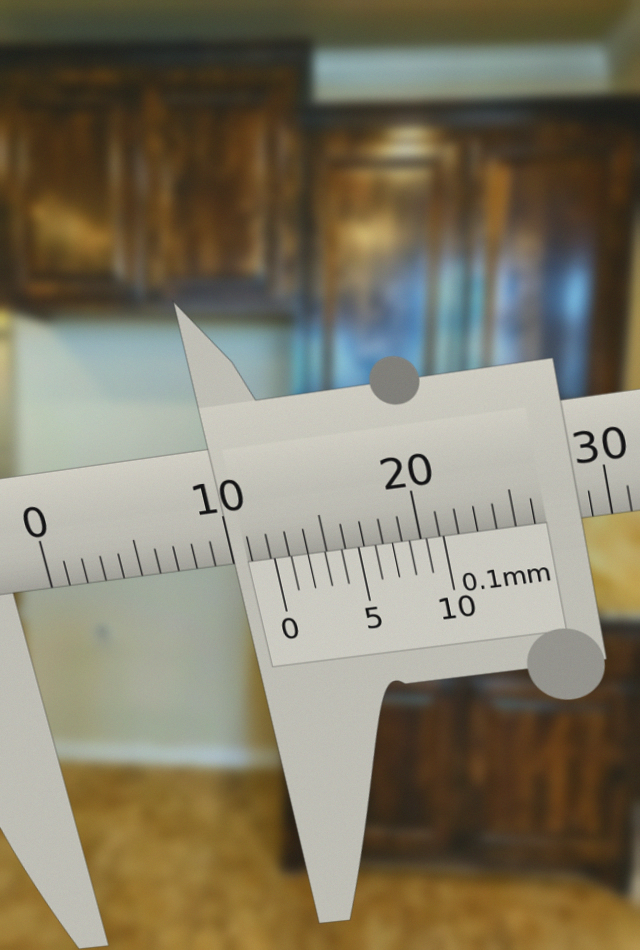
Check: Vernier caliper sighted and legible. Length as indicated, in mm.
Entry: 12.2 mm
